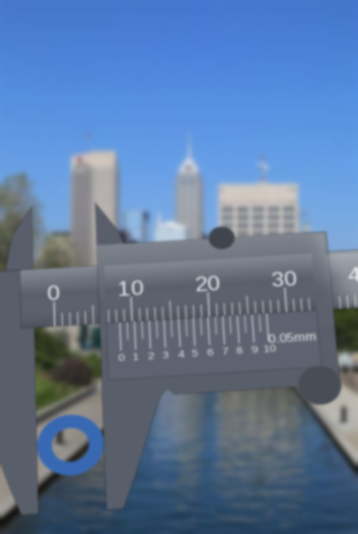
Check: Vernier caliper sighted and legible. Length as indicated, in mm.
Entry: 8.4 mm
